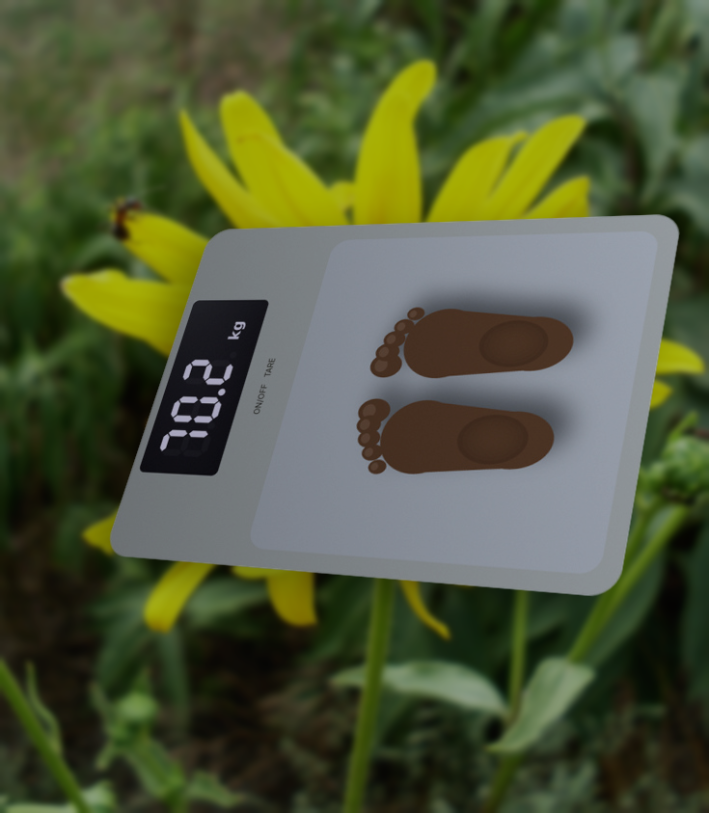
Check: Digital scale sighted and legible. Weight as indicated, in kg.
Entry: 70.2 kg
